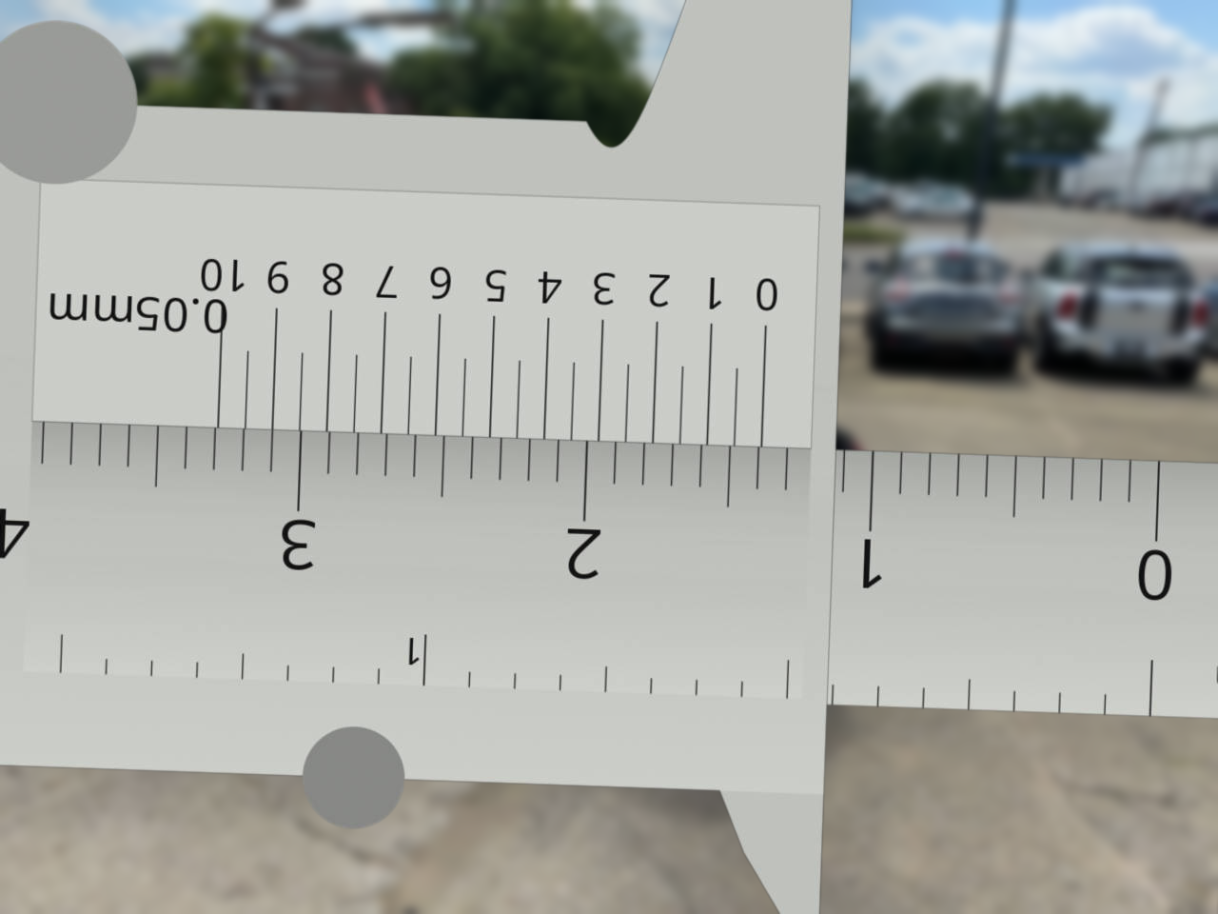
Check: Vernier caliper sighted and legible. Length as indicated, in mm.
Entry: 13.90 mm
